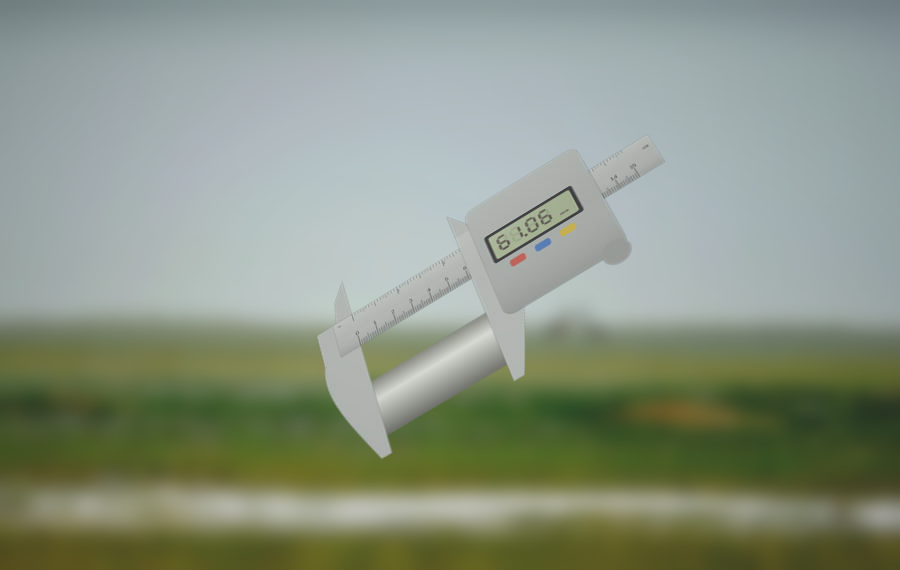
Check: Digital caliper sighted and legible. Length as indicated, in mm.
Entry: 61.06 mm
